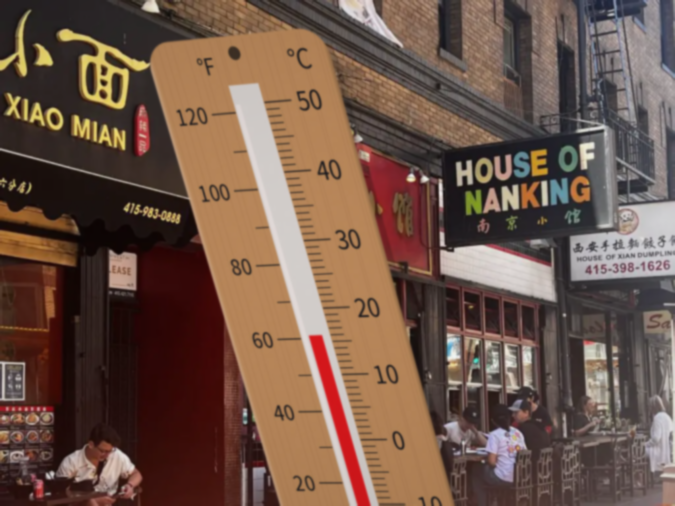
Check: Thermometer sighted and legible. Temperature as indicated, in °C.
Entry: 16 °C
